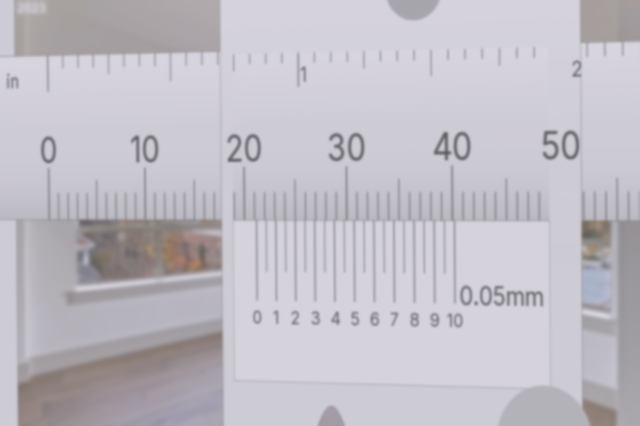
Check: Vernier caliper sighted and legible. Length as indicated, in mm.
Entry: 21.2 mm
